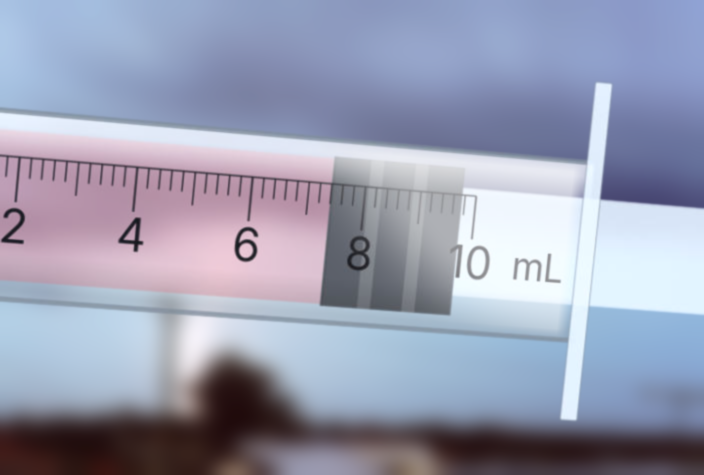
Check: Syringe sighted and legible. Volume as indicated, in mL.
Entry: 7.4 mL
